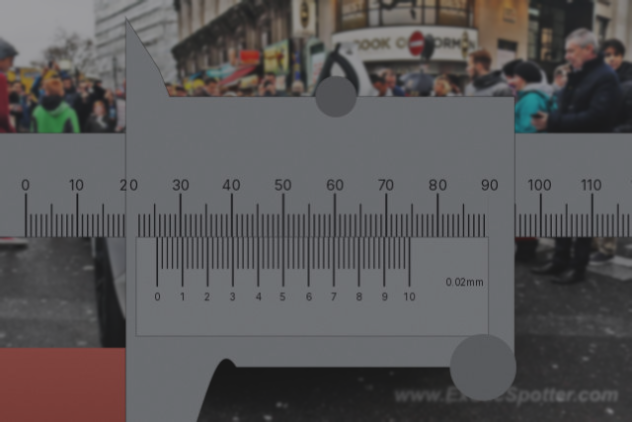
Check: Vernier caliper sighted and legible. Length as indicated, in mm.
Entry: 25.5 mm
